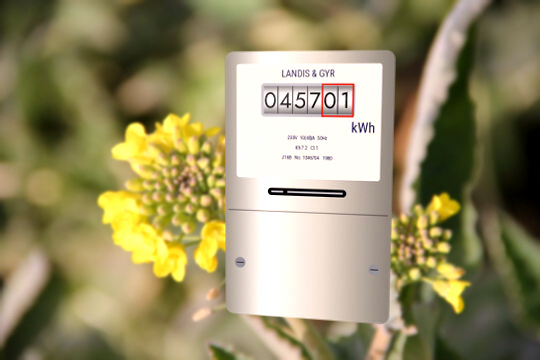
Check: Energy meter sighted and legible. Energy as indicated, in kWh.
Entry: 457.01 kWh
